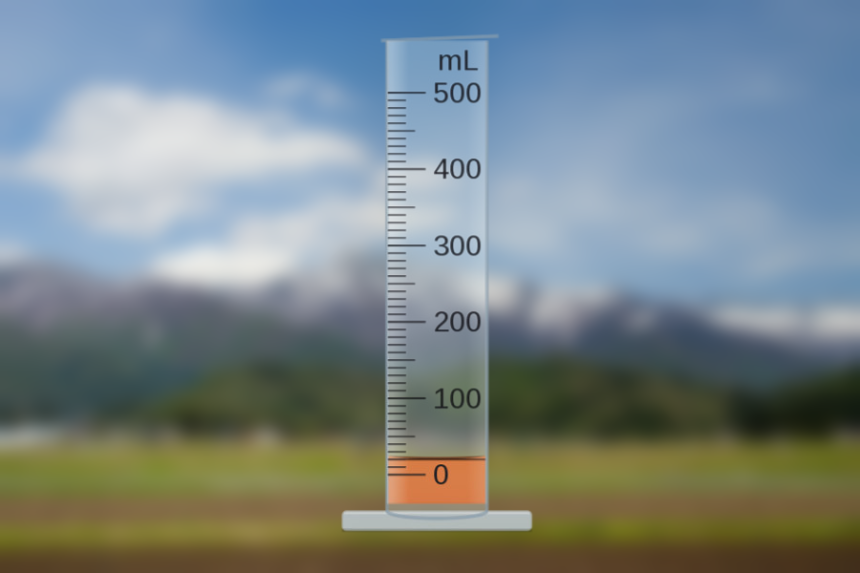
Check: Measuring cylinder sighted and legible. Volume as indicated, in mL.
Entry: 20 mL
